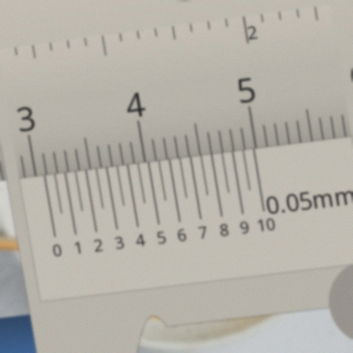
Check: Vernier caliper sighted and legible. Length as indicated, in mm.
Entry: 30.8 mm
